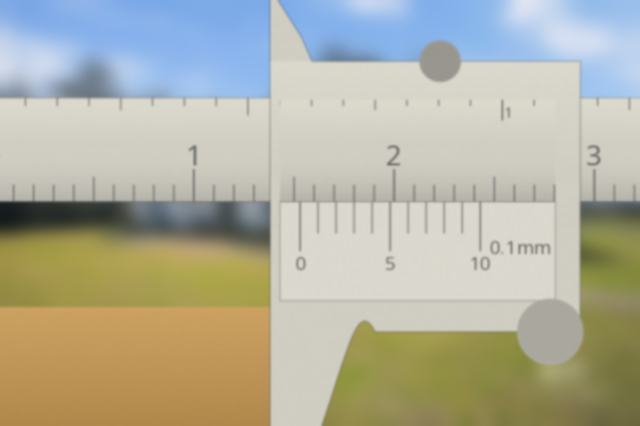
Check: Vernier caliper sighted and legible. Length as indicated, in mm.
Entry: 15.3 mm
